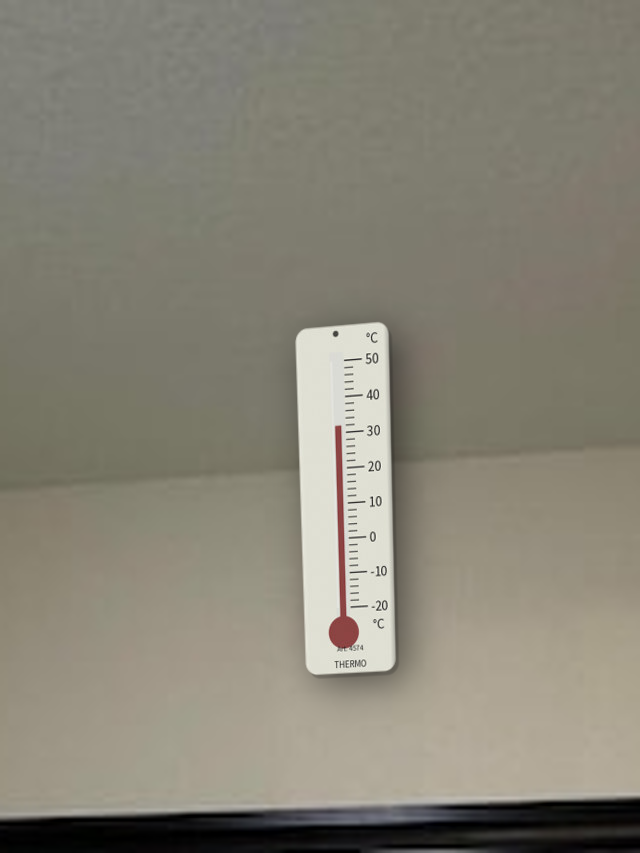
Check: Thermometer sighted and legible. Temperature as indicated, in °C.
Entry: 32 °C
